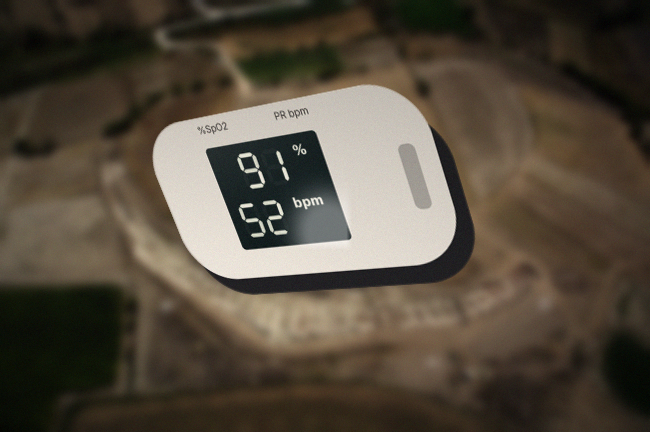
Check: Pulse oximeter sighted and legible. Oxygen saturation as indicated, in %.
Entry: 91 %
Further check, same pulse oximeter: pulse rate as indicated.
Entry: 52 bpm
